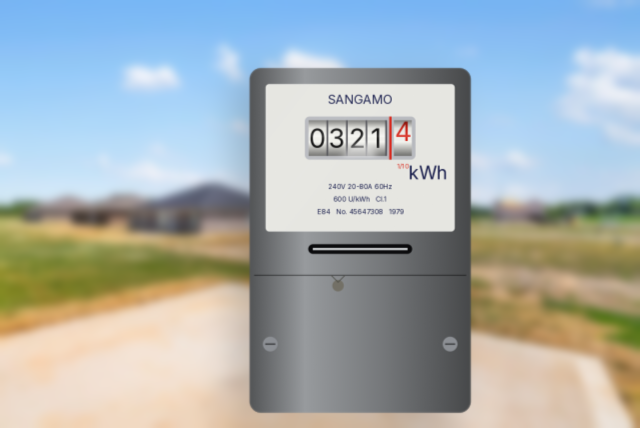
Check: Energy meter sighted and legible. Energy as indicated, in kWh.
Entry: 321.4 kWh
